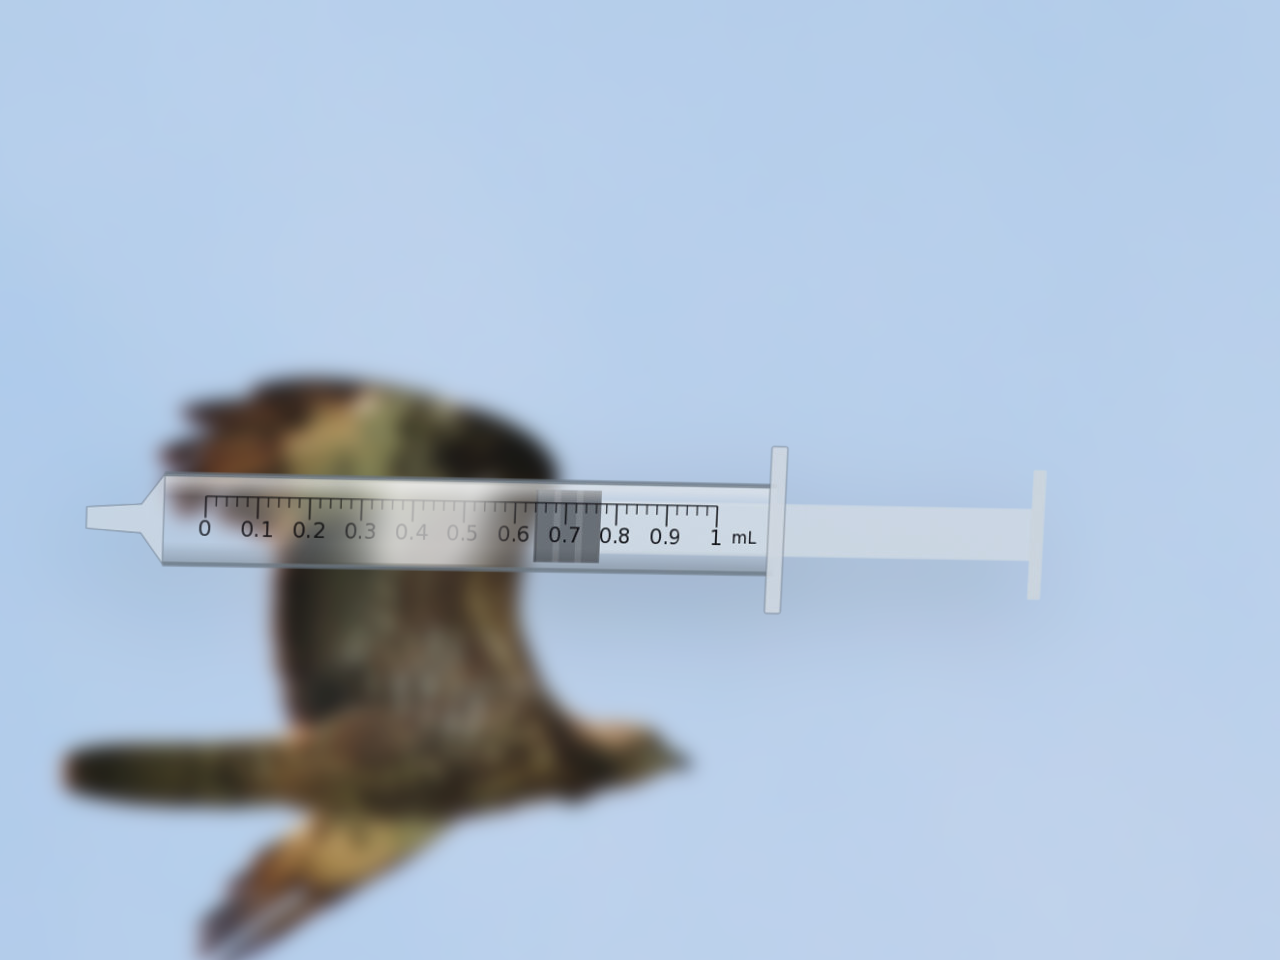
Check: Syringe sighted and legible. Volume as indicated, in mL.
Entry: 0.64 mL
